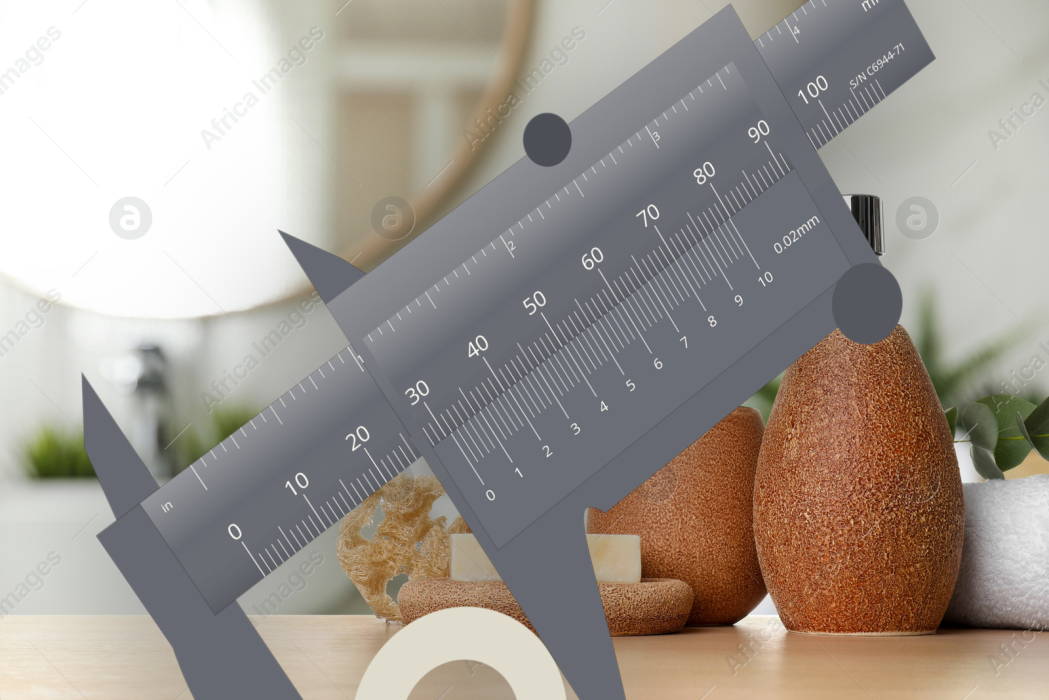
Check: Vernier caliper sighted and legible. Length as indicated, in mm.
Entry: 30.8 mm
